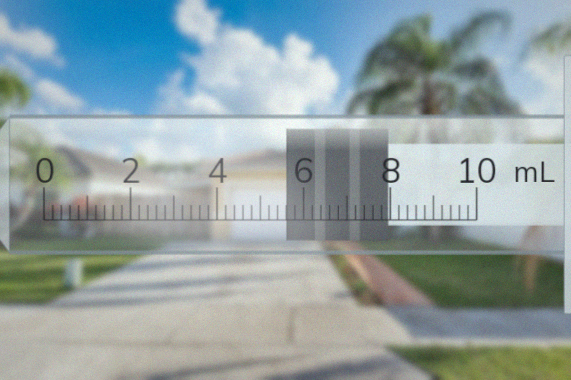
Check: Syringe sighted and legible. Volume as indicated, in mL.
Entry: 5.6 mL
